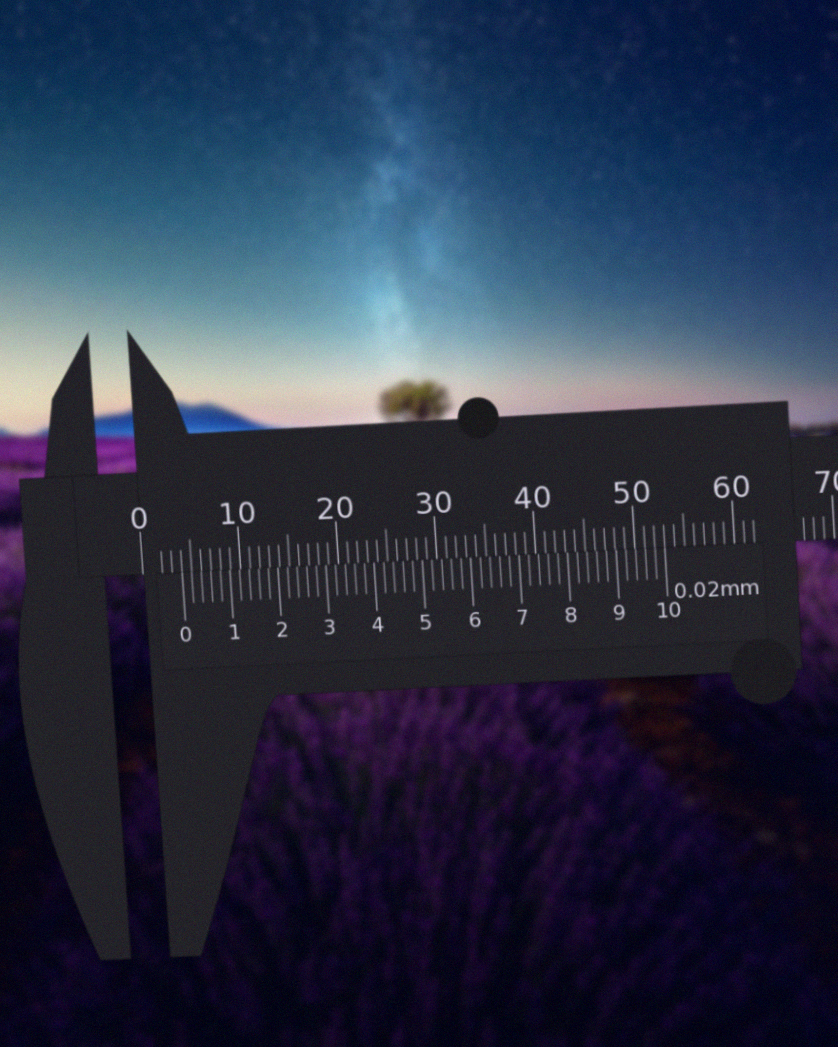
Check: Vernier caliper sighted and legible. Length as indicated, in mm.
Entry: 4.0 mm
